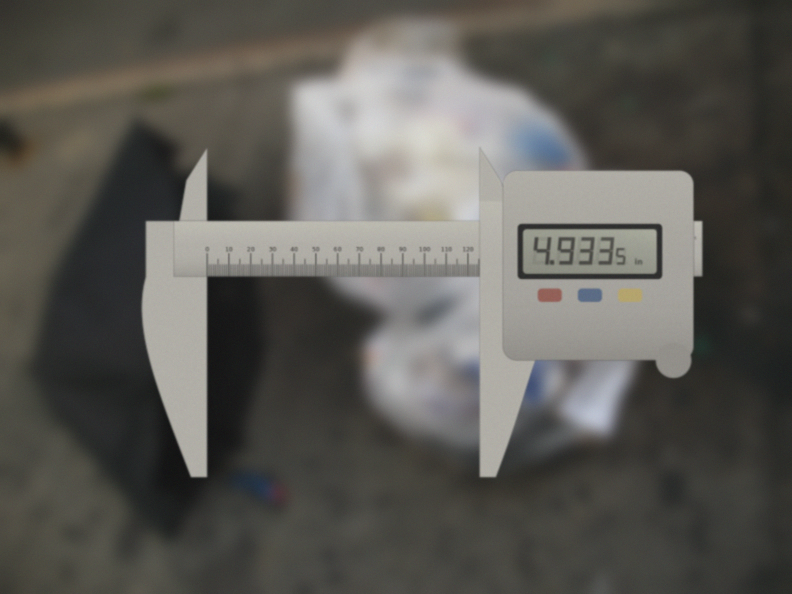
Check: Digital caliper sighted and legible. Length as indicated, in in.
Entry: 4.9335 in
